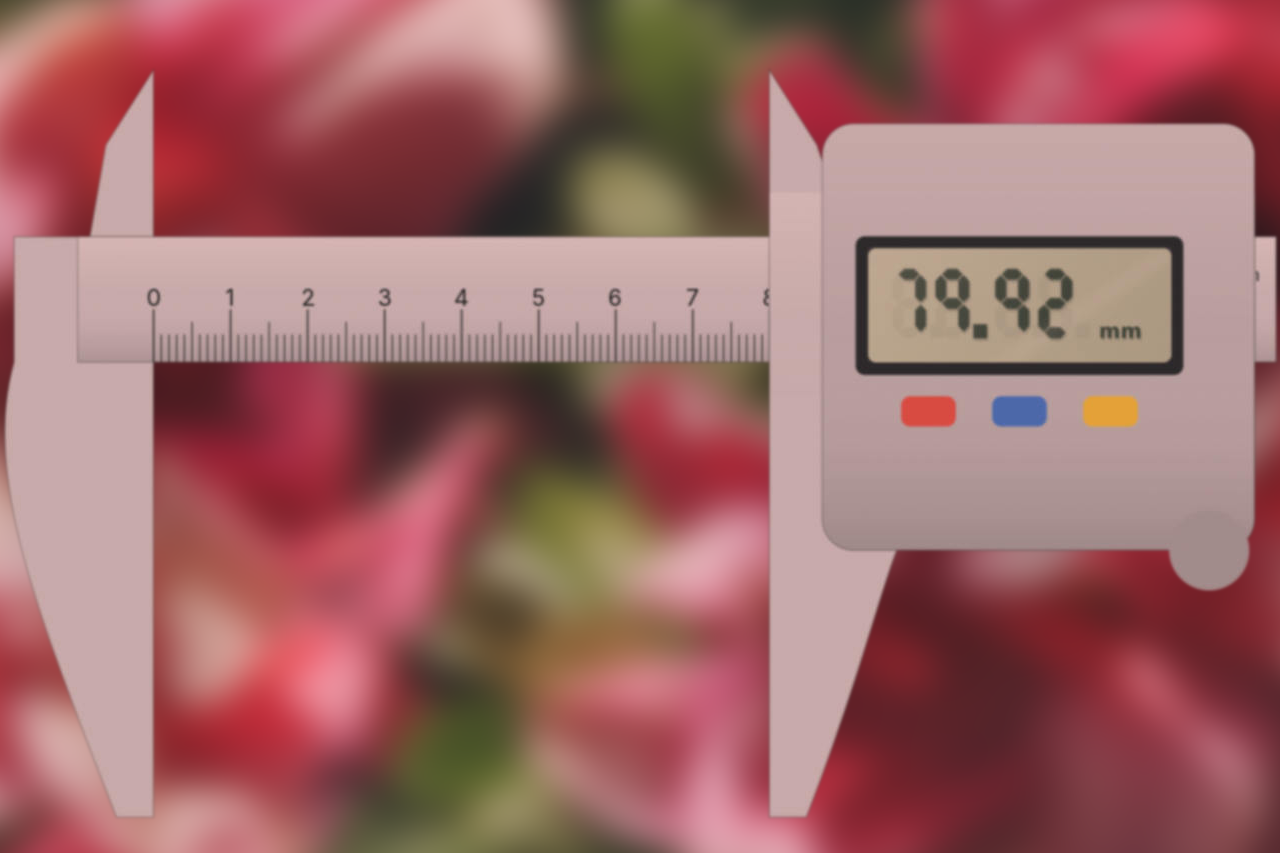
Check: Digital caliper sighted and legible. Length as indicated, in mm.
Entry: 79.92 mm
